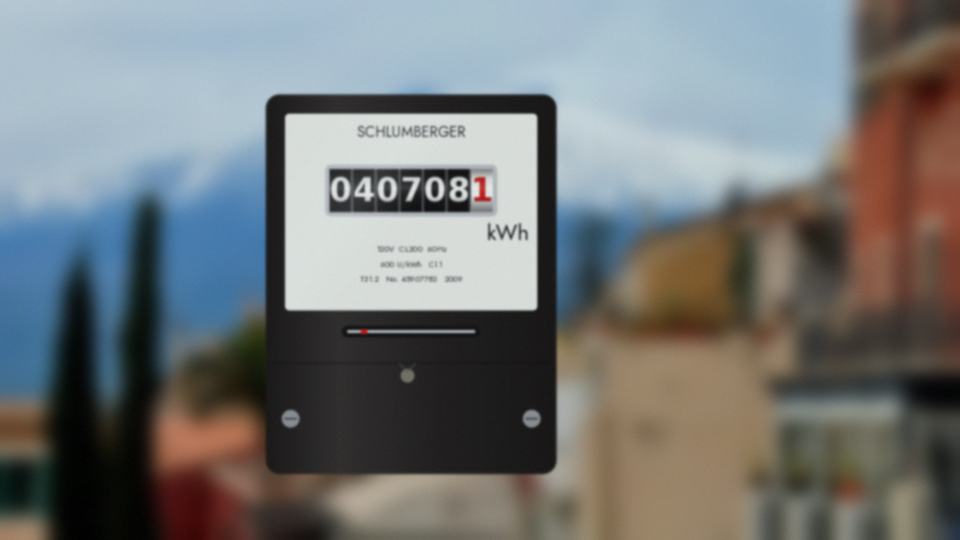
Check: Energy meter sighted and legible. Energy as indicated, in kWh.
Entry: 40708.1 kWh
